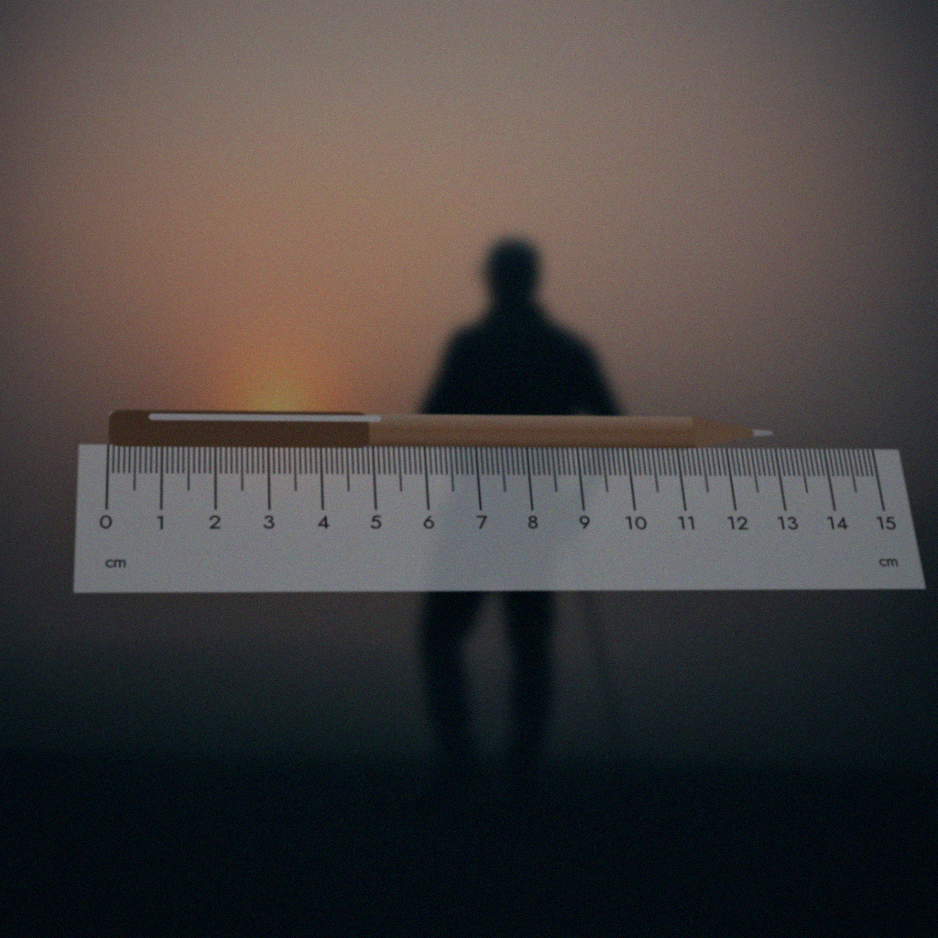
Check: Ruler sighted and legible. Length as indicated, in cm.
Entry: 13 cm
